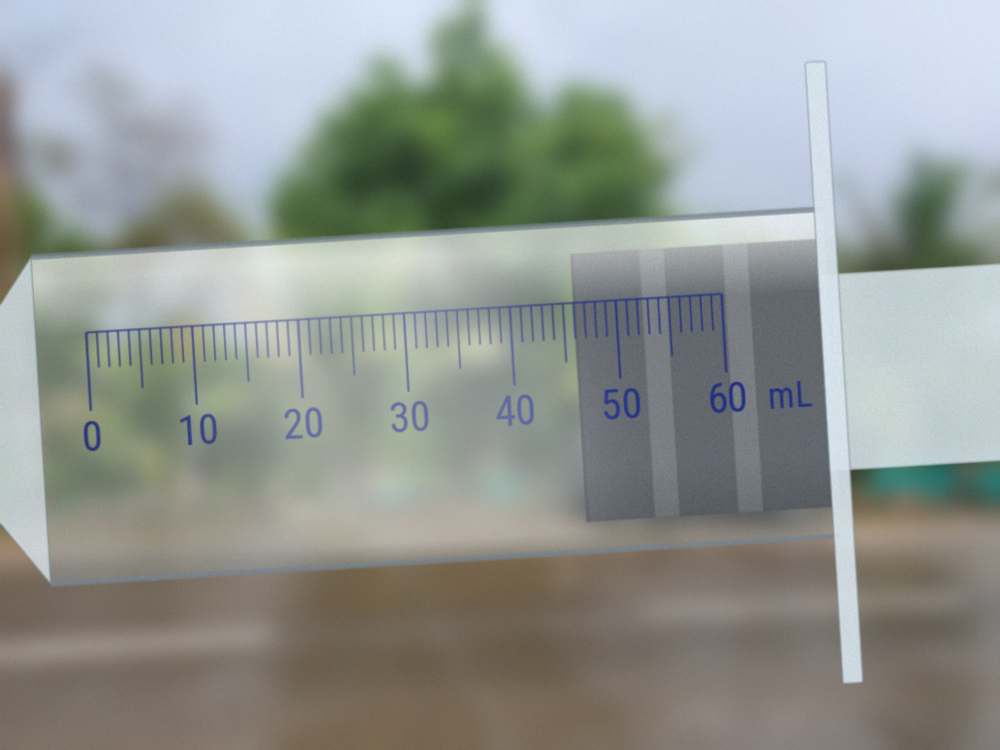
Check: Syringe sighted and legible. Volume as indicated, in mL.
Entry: 46 mL
